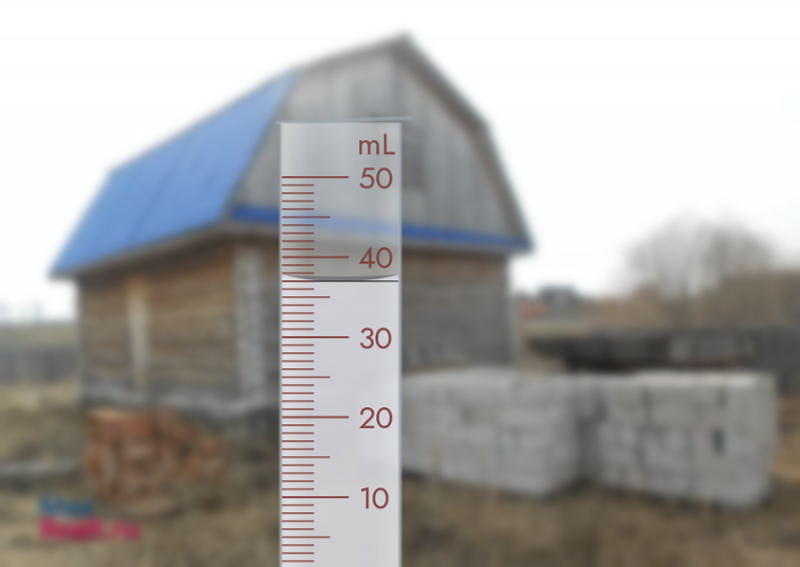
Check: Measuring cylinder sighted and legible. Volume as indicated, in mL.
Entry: 37 mL
